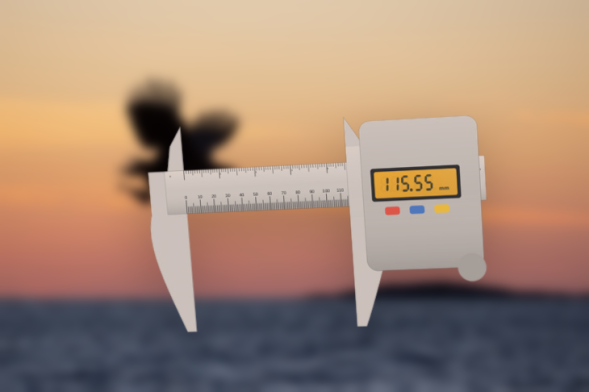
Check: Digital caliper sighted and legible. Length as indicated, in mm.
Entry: 115.55 mm
